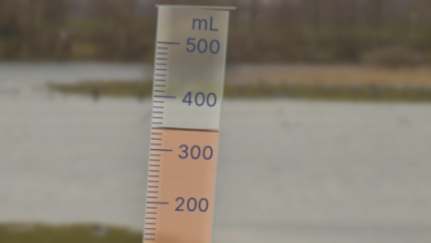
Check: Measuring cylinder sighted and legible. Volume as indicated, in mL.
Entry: 340 mL
